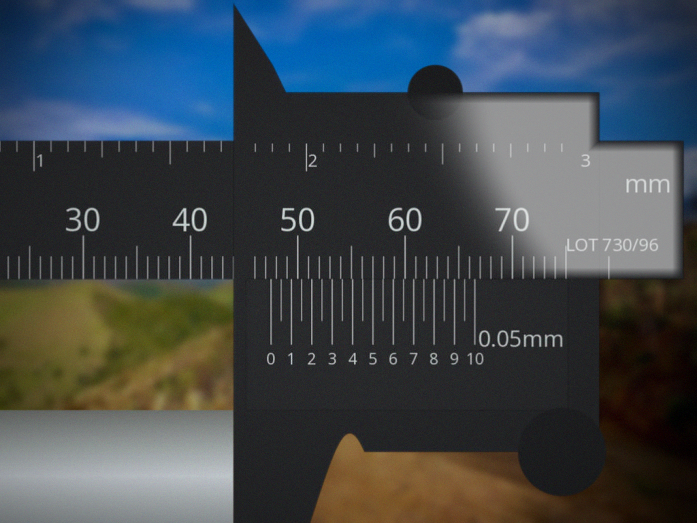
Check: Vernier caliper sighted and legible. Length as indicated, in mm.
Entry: 47.5 mm
